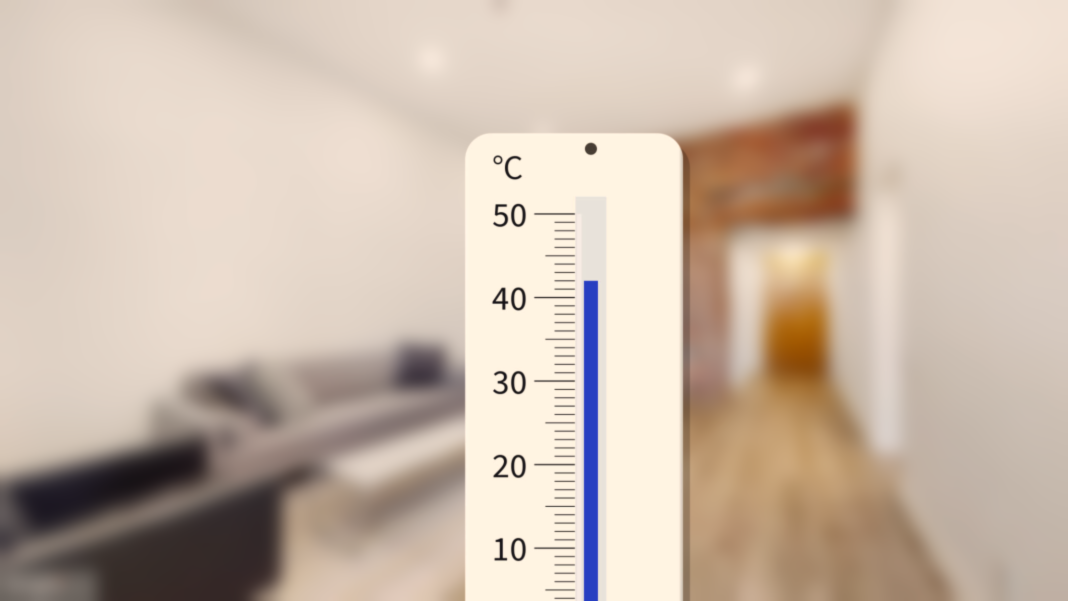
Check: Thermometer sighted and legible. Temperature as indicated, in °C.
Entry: 42 °C
